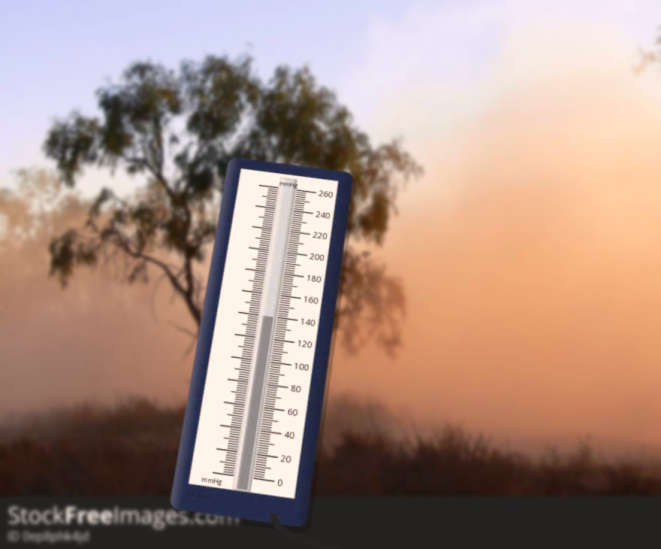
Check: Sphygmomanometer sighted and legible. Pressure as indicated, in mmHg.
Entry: 140 mmHg
